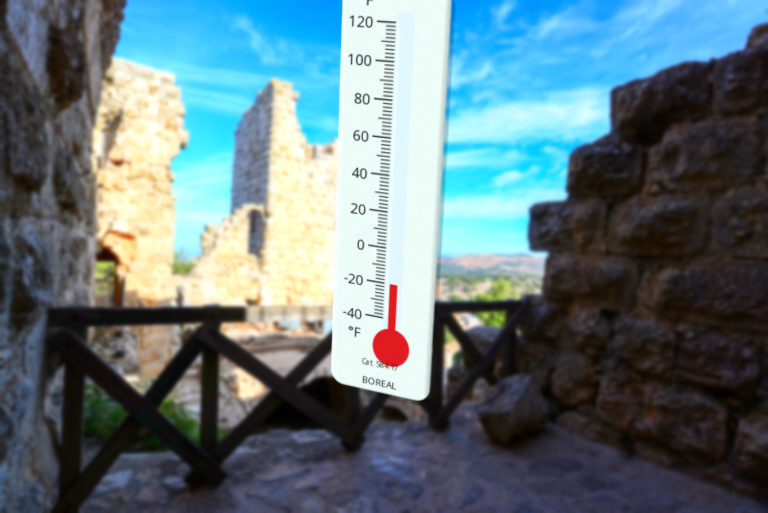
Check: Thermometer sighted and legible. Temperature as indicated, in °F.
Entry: -20 °F
